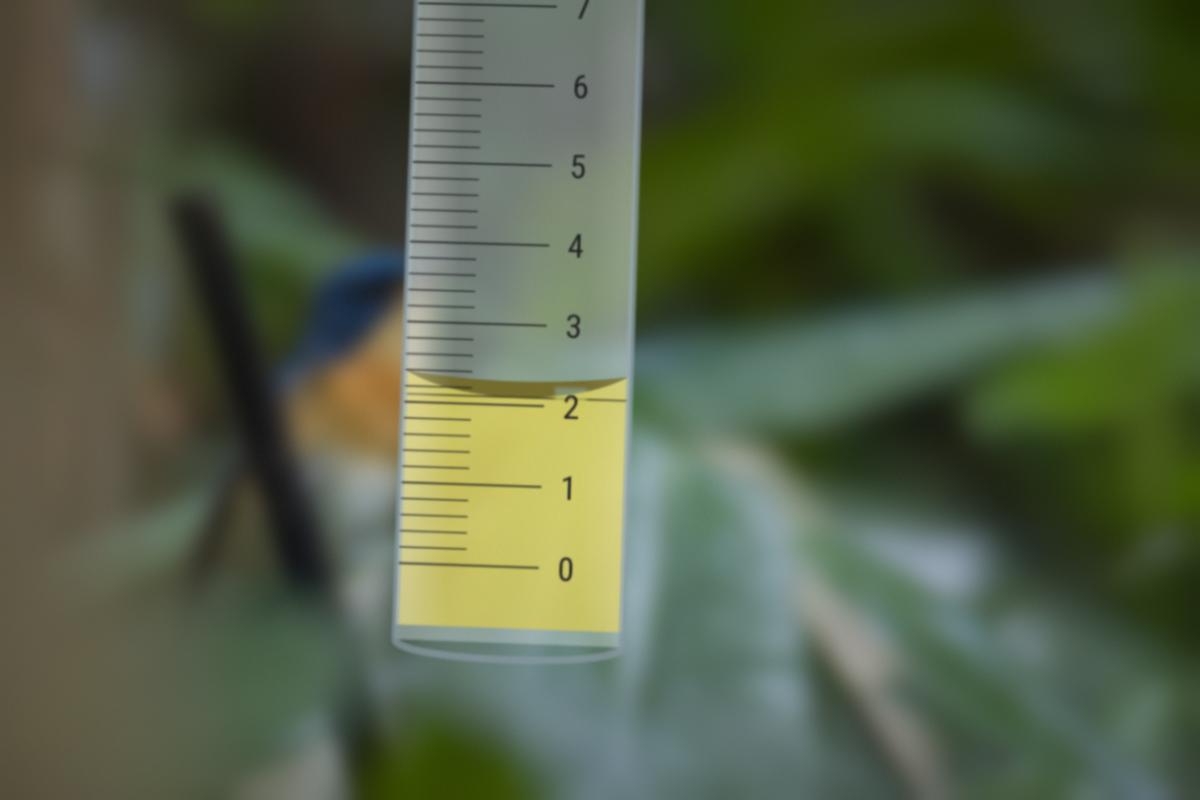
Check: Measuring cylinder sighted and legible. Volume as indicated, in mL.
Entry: 2.1 mL
